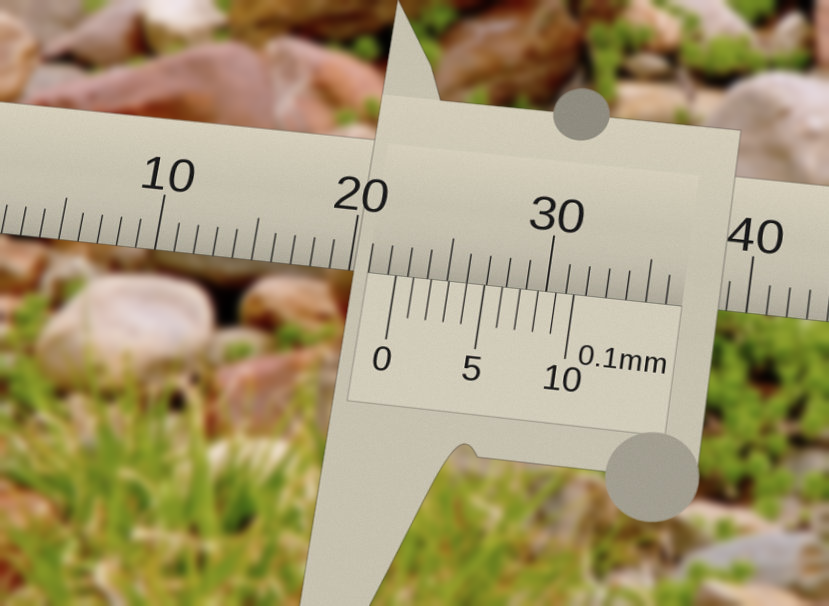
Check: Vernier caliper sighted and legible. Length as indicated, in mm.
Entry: 22.4 mm
